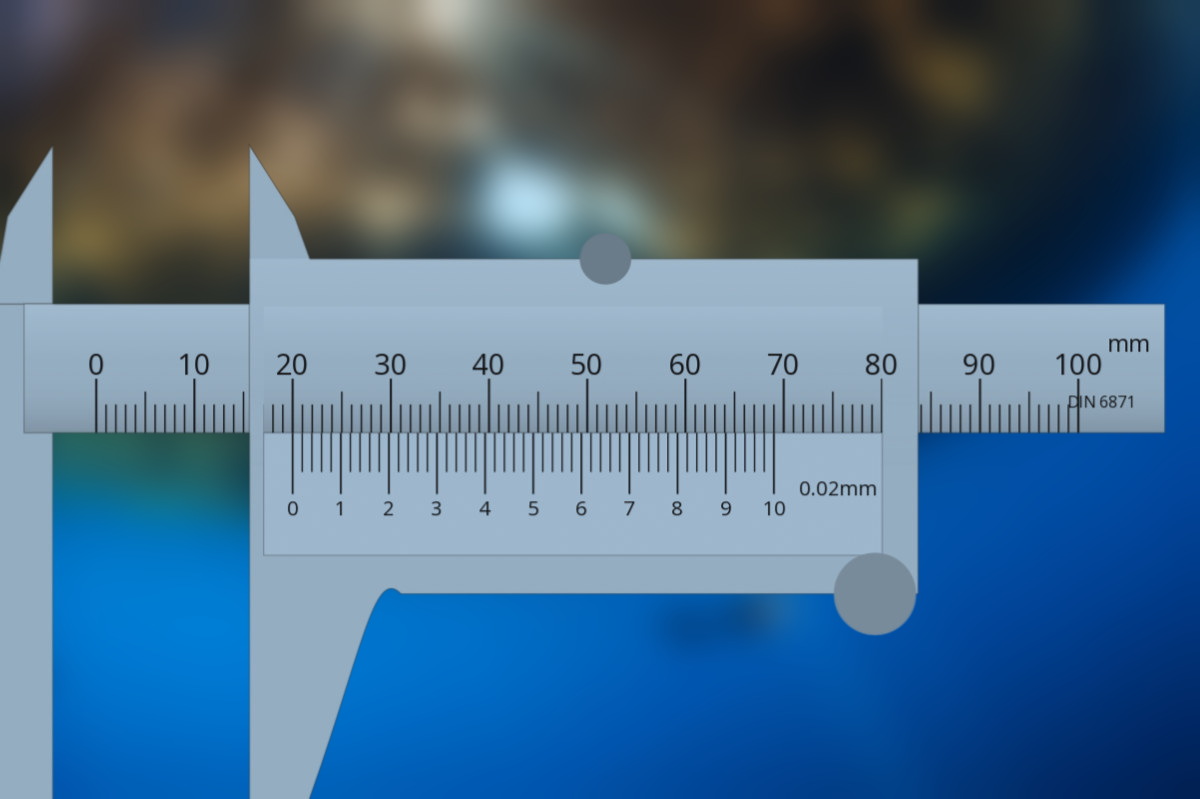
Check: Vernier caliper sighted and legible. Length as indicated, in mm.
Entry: 20.0 mm
